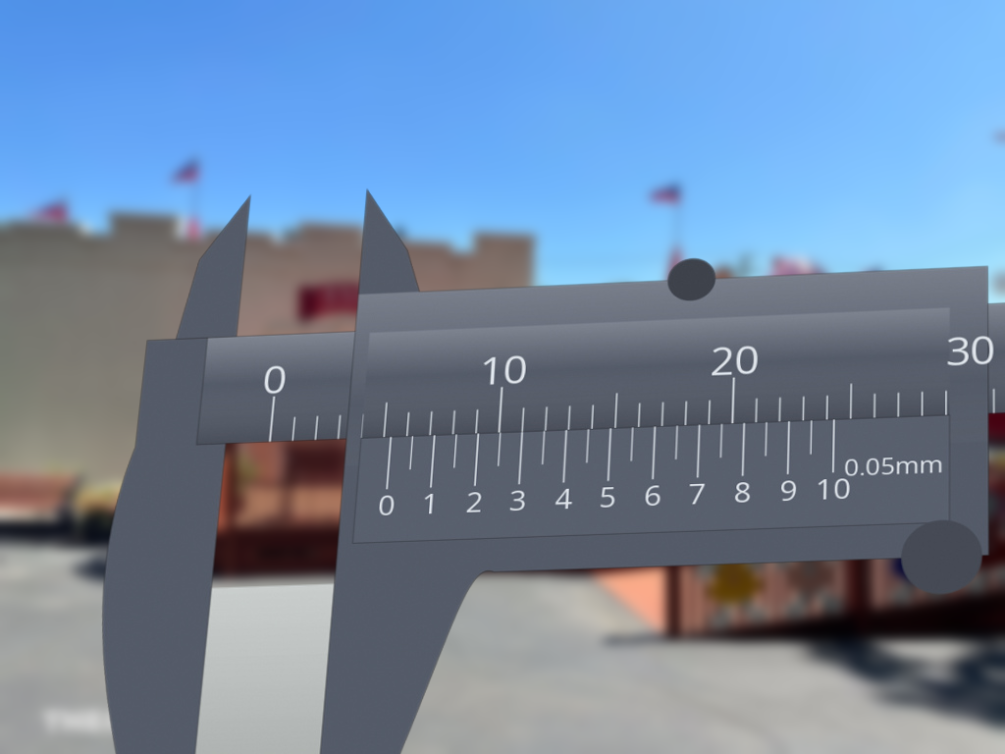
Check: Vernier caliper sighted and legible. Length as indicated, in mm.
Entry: 5.30 mm
